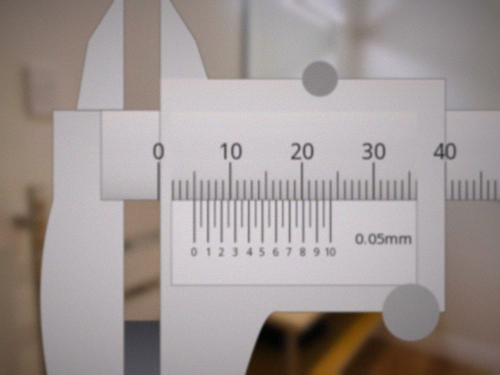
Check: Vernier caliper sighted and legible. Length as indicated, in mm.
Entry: 5.0 mm
